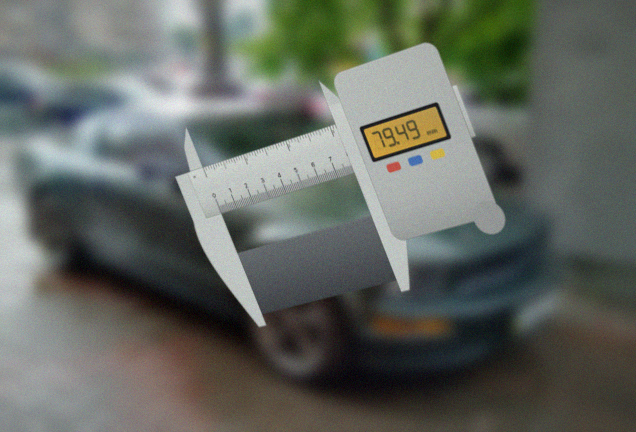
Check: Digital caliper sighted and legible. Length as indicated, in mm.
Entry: 79.49 mm
